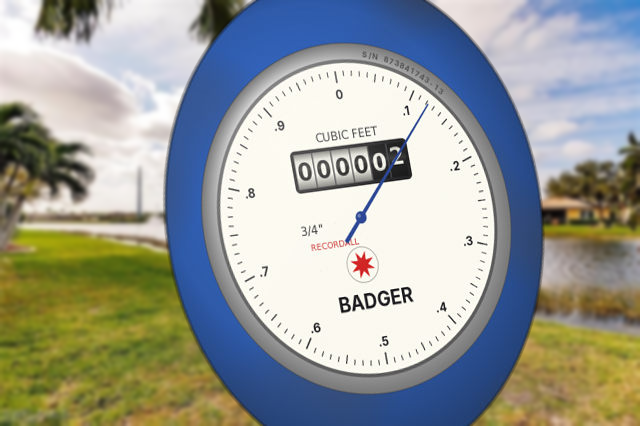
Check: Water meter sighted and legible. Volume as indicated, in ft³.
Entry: 2.12 ft³
